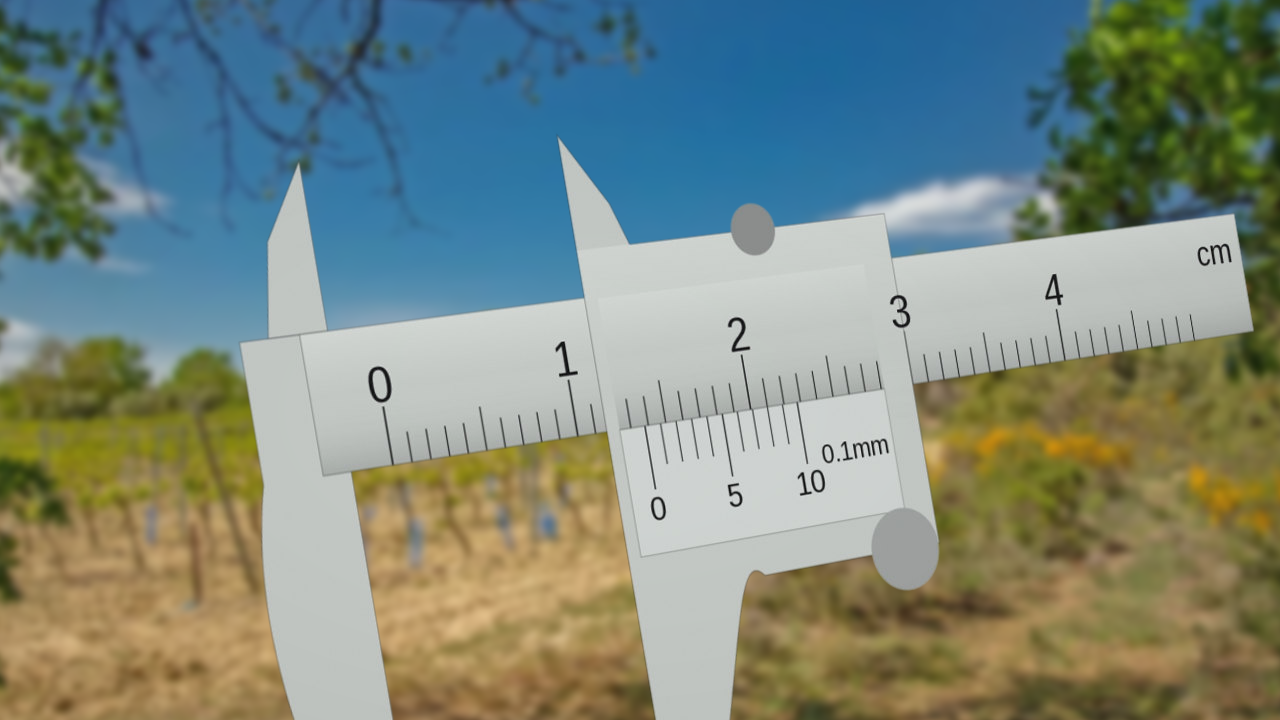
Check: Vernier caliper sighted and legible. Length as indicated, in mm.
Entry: 13.8 mm
